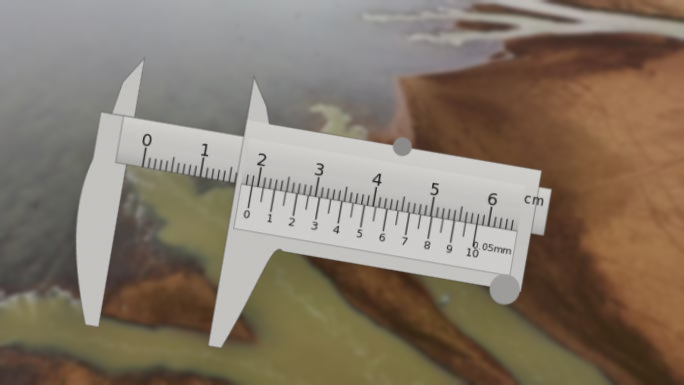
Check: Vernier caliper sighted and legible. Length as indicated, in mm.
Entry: 19.0 mm
